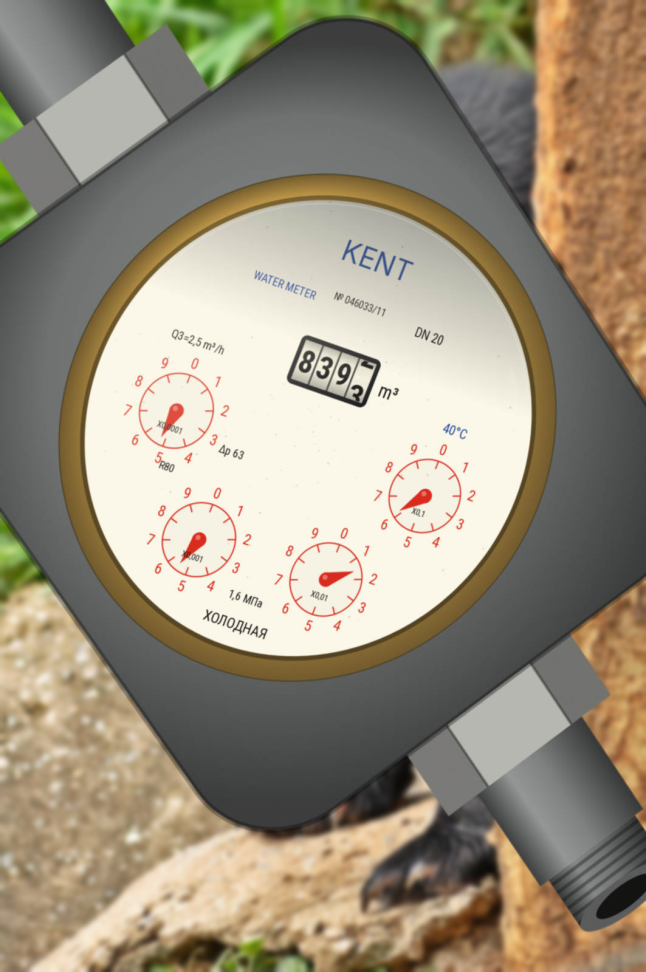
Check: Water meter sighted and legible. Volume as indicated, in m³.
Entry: 8392.6155 m³
